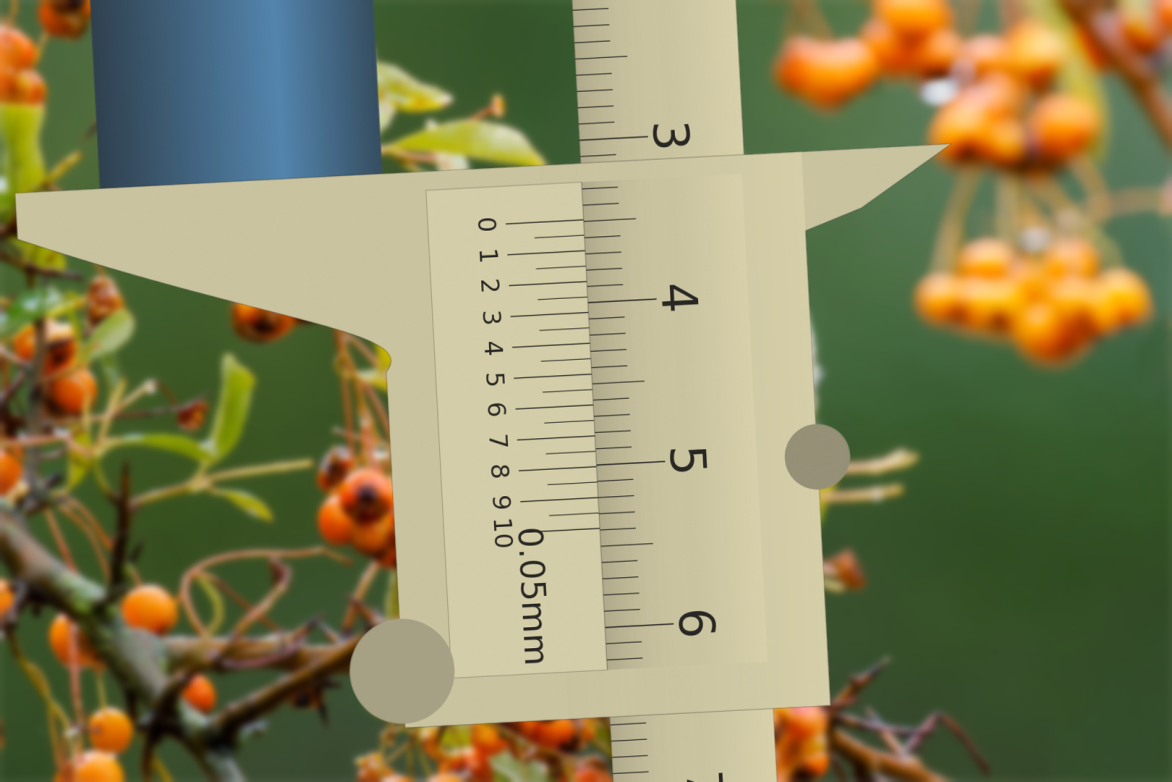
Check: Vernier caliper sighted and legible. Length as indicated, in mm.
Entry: 34.9 mm
